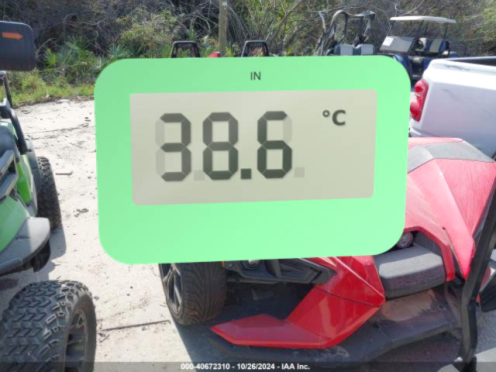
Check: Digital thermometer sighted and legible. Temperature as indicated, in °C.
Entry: 38.6 °C
